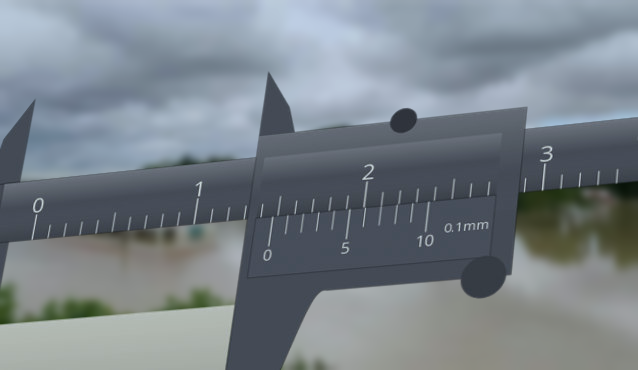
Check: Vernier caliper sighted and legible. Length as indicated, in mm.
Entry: 14.7 mm
